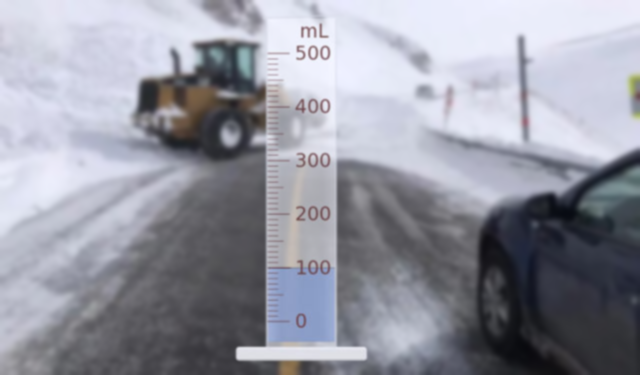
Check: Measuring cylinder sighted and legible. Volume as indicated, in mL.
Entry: 100 mL
